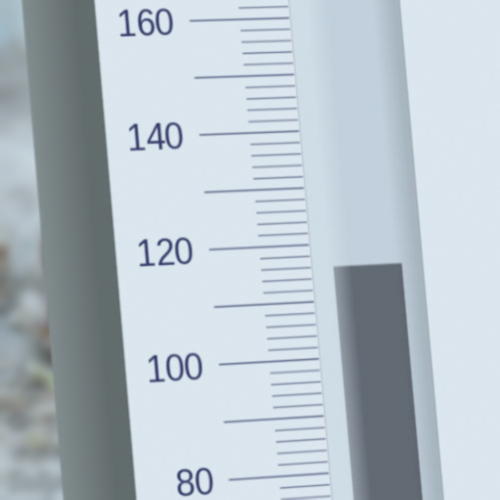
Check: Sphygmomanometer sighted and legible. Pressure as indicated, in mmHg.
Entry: 116 mmHg
